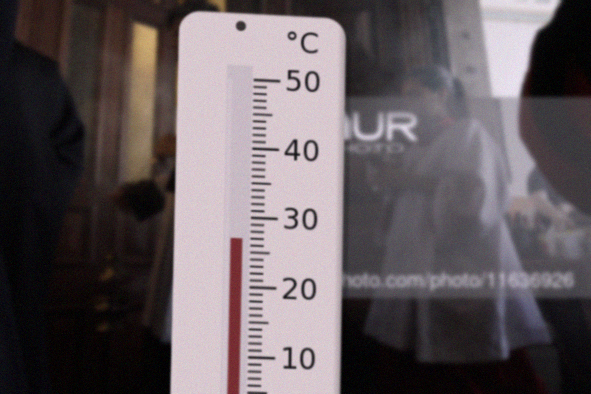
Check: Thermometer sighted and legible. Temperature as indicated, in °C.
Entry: 27 °C
